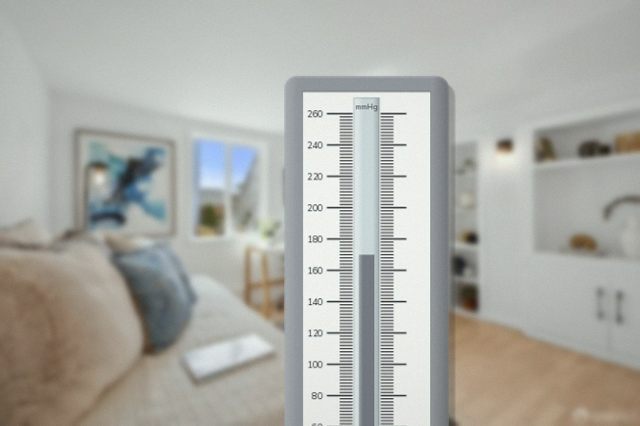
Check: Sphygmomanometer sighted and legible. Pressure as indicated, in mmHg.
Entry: 170 mmHg
